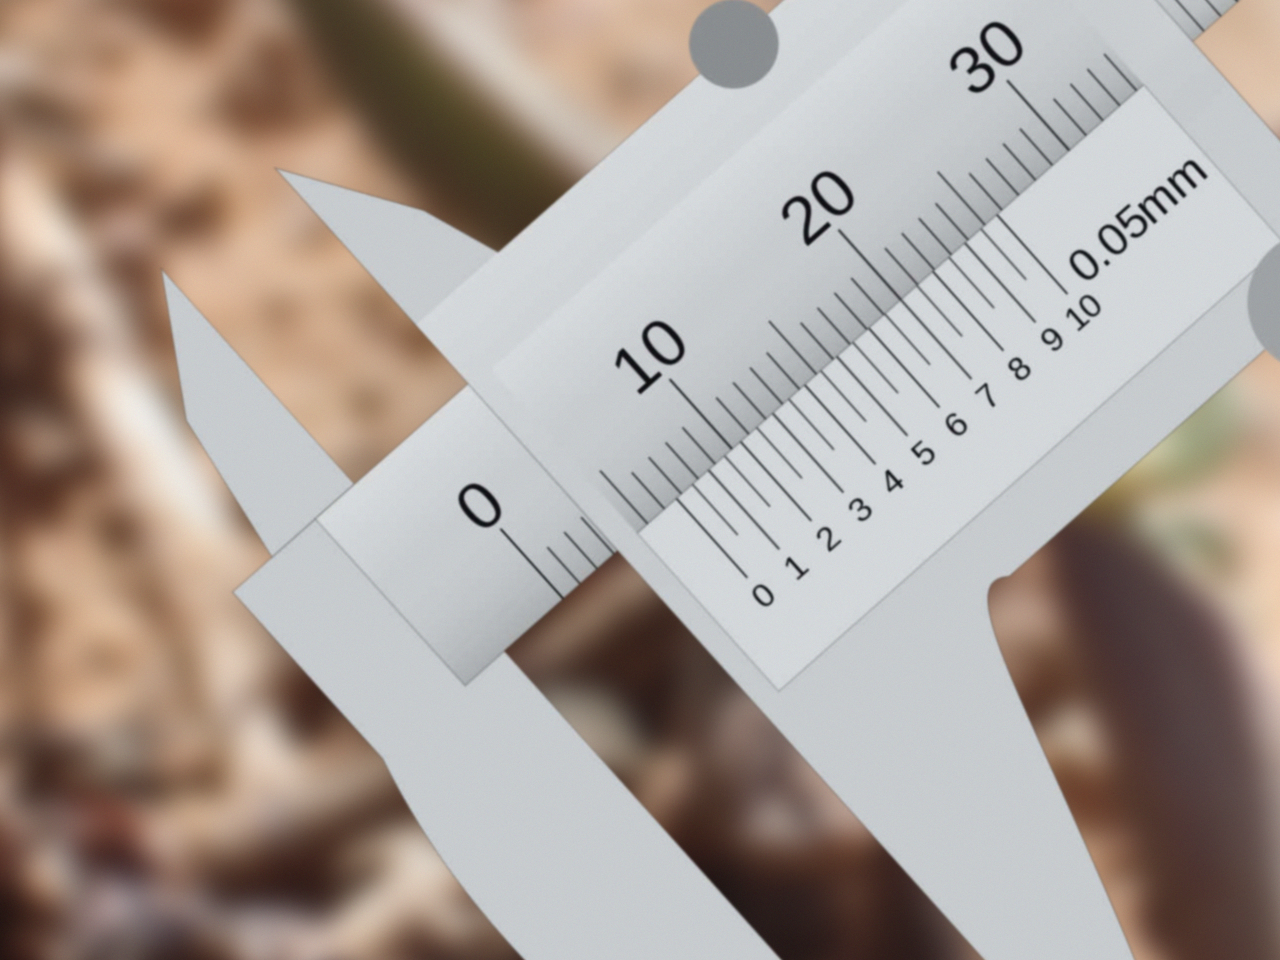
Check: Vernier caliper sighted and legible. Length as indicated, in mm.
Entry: 6.7 mm
